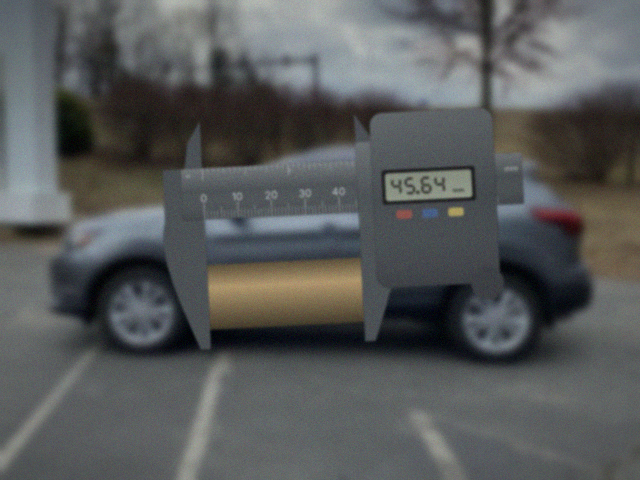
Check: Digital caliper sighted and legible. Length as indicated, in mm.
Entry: 45.64 mm
